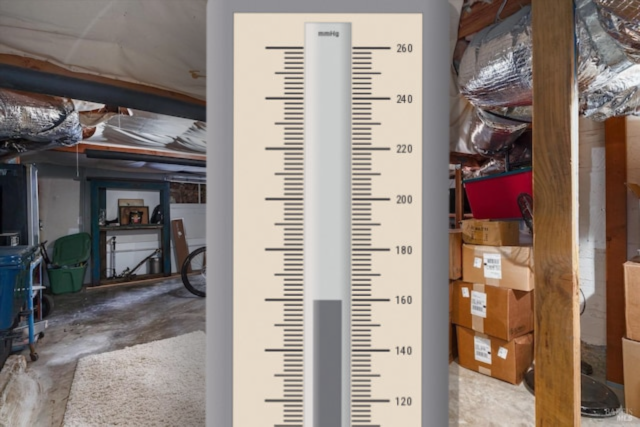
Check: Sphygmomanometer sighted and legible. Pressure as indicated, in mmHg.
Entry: 160 mmHg
